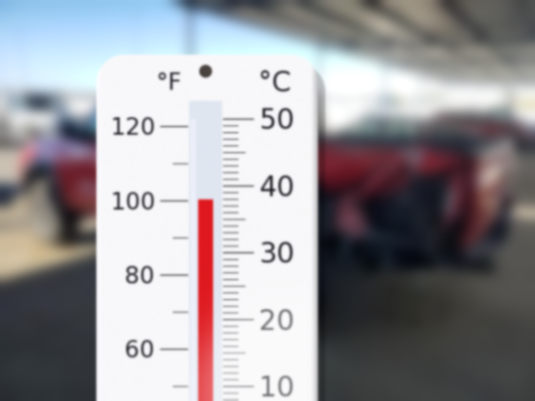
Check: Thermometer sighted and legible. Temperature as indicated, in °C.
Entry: 38 °C
